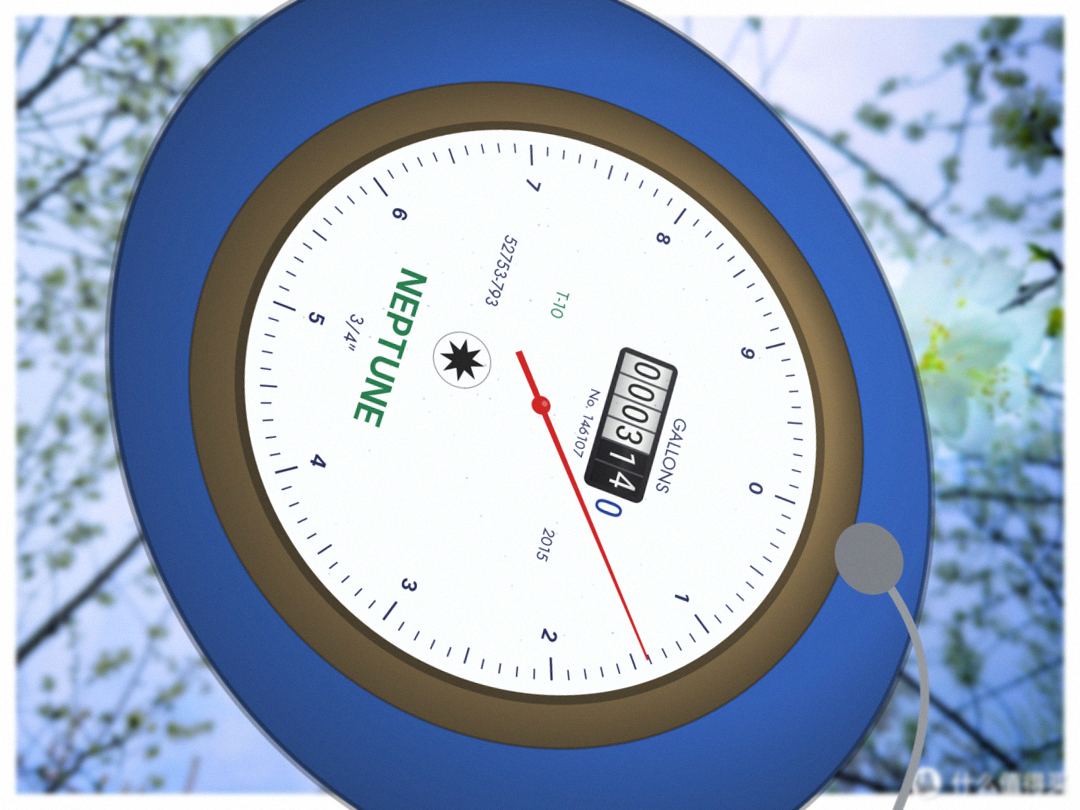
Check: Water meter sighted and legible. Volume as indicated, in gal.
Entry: 3141.4 gal
